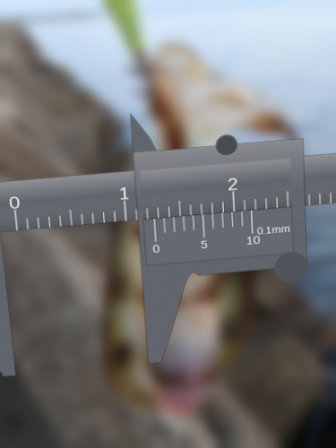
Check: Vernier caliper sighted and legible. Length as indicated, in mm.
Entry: 12.6 mm
